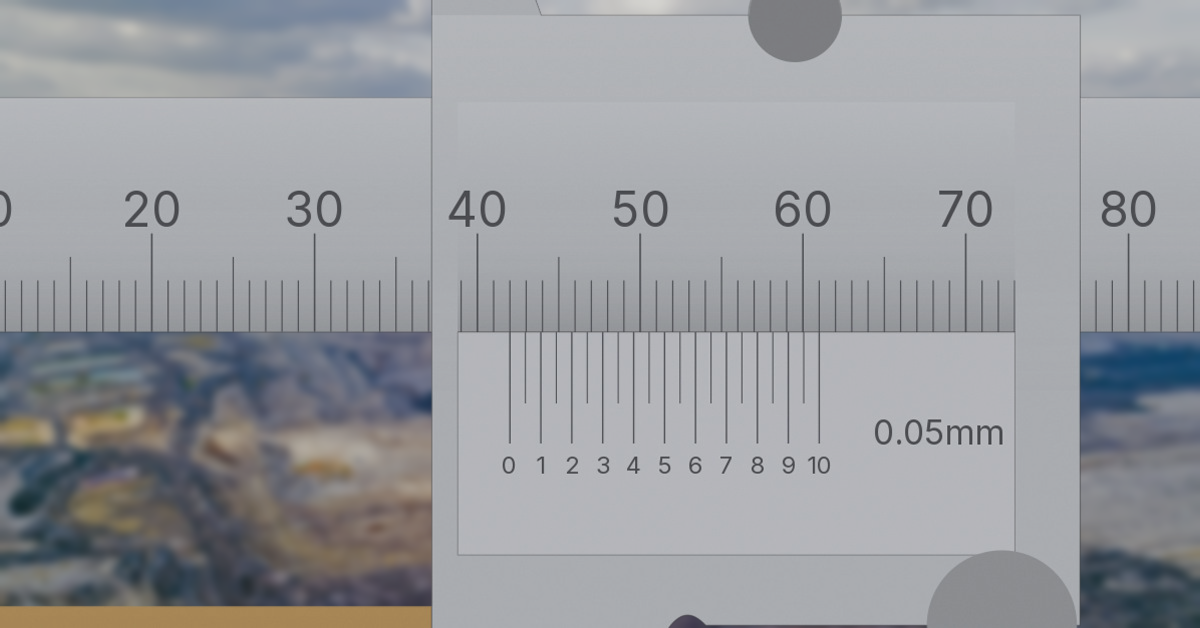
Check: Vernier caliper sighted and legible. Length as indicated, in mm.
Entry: 42.0 mm
